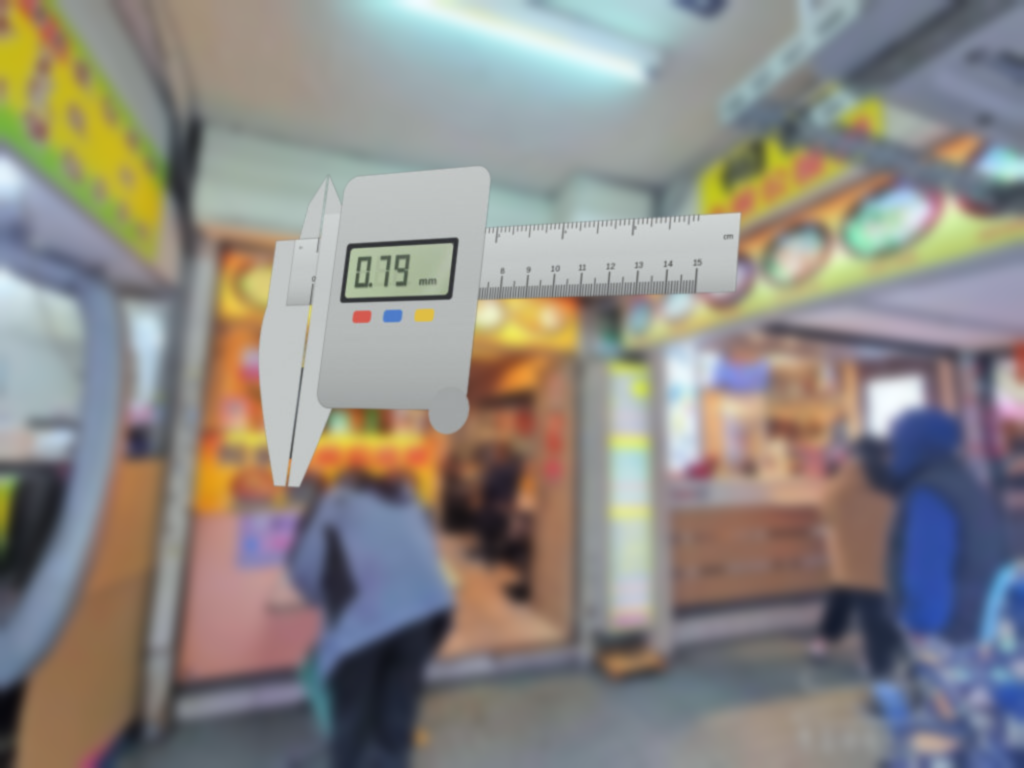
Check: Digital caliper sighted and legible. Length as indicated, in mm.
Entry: 0.79 mm
